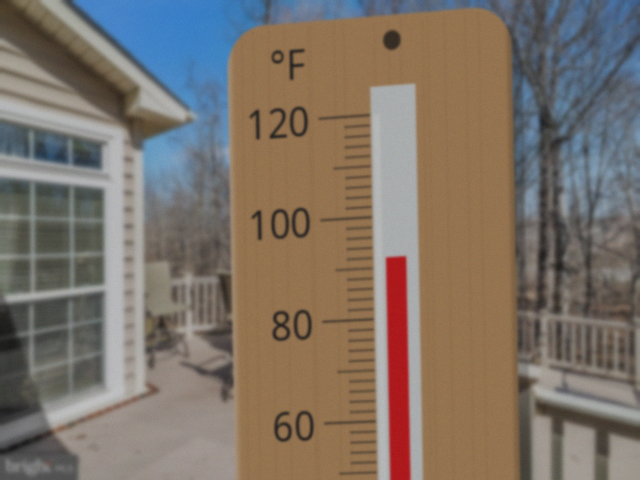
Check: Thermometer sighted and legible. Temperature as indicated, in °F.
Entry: 92 °F
